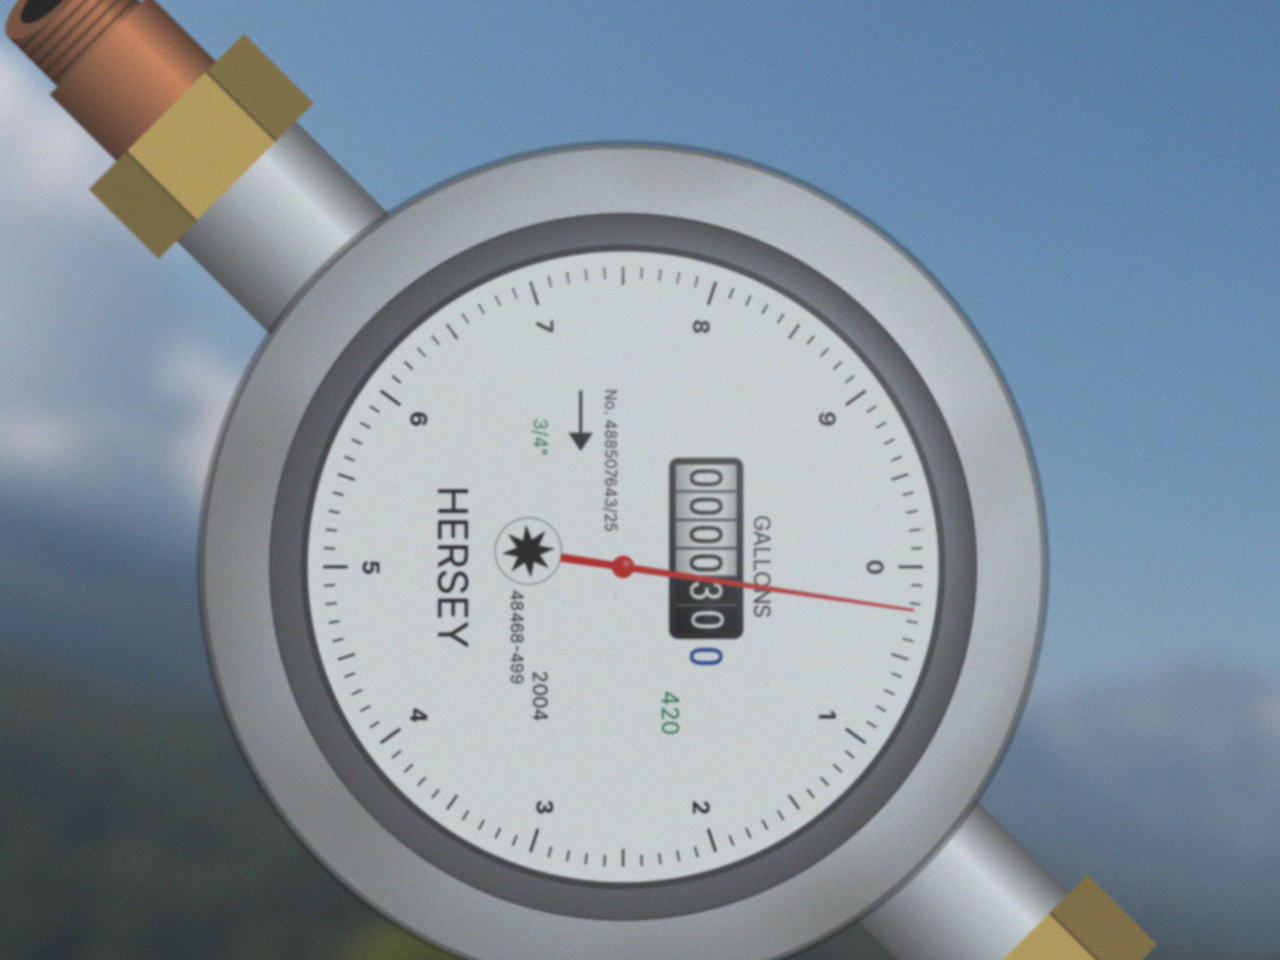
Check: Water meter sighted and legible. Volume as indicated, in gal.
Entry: 300.2 gal
